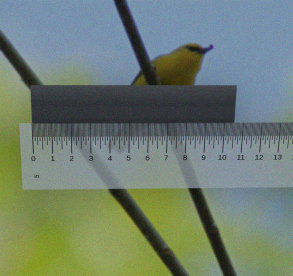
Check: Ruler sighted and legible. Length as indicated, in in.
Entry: 10.5 in
